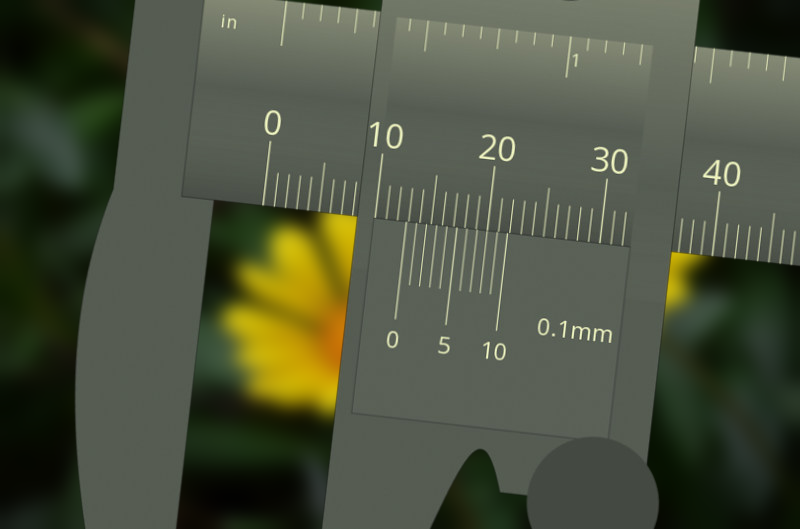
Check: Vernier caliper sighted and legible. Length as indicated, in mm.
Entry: 12.8 mm
